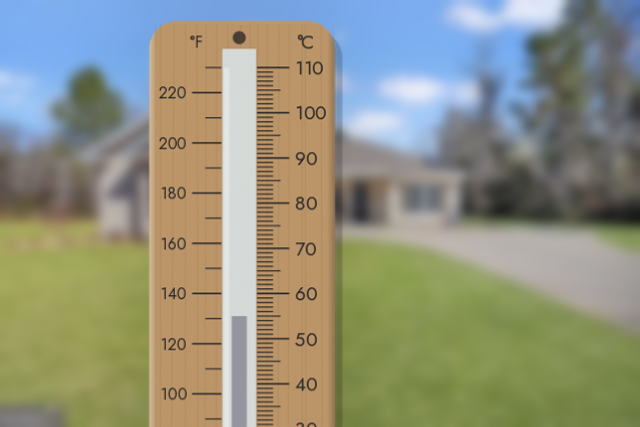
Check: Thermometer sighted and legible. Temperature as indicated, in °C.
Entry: 55 °C
